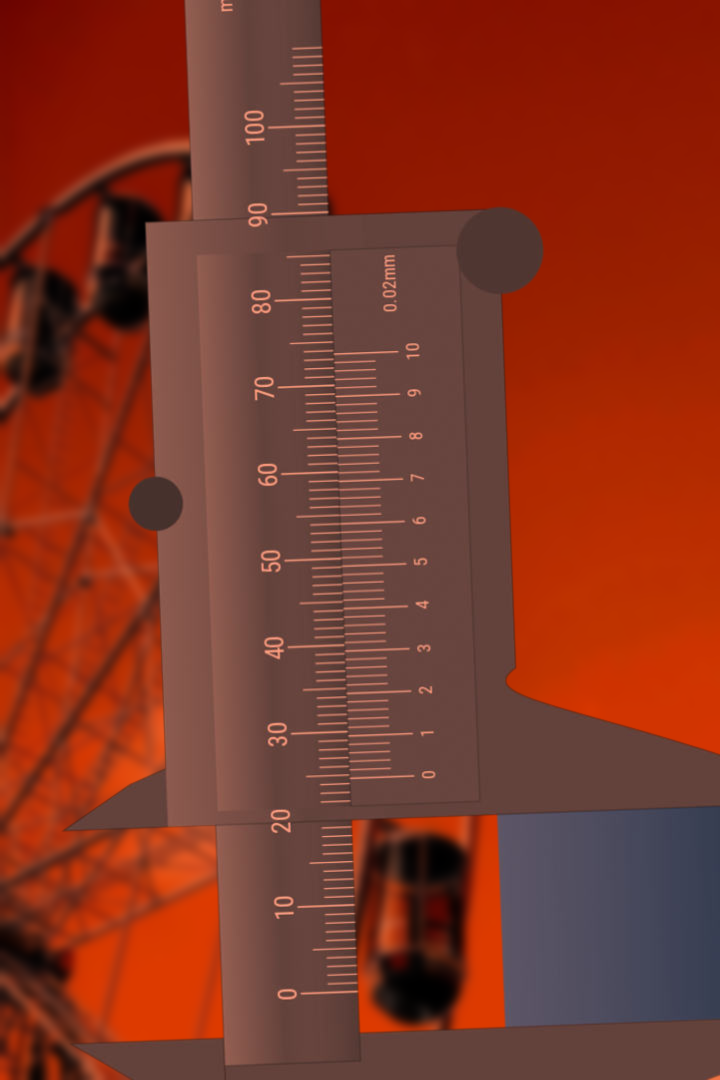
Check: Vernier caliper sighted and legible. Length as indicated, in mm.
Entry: 24.6 mm
